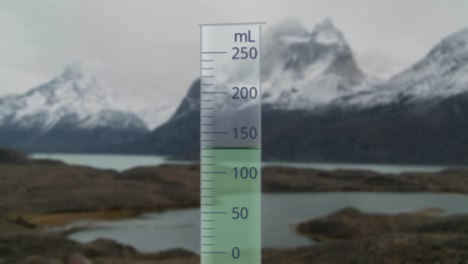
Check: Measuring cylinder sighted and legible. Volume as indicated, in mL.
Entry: 130 mL
